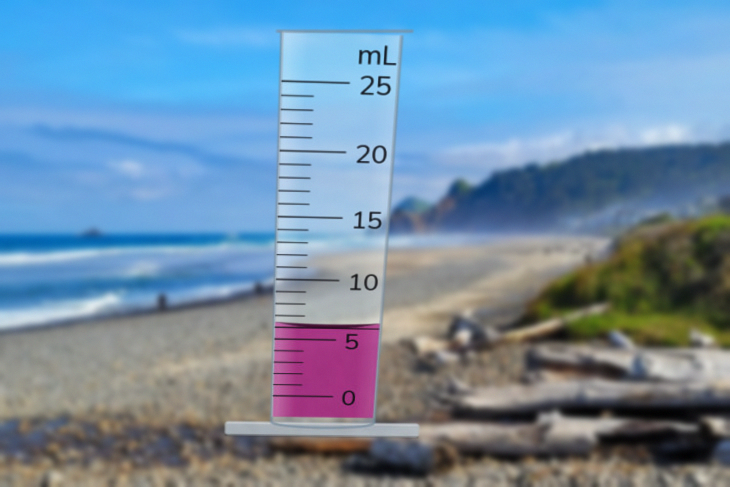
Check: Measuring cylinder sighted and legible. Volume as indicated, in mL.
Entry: 6 mL
